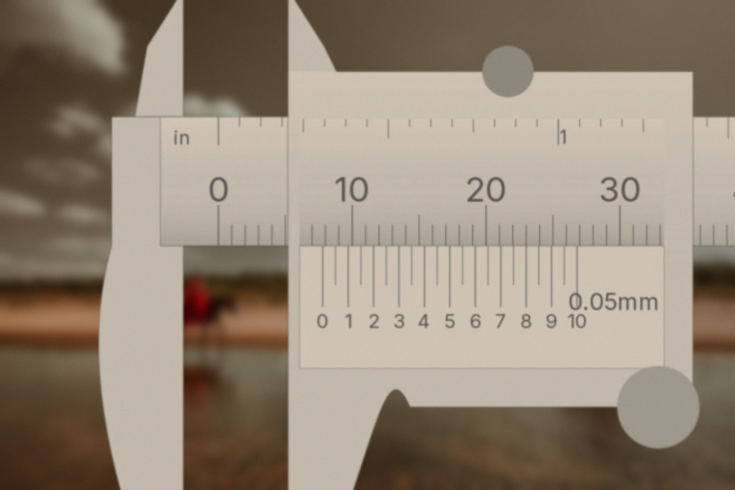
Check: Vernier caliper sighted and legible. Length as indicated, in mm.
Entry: 7.8 mm
